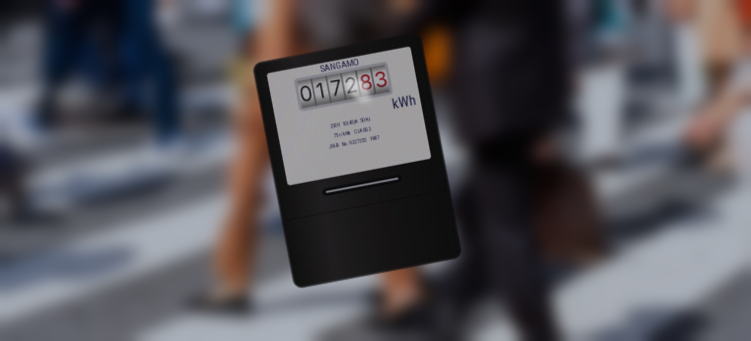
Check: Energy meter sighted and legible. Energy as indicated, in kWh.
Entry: 172.83 kWh
